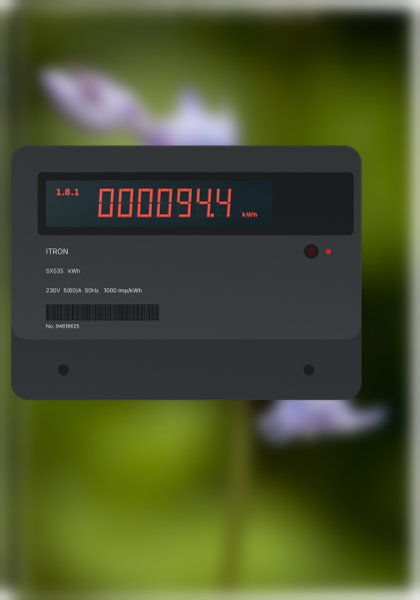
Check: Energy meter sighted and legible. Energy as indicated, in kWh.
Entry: 94.4 kWh
